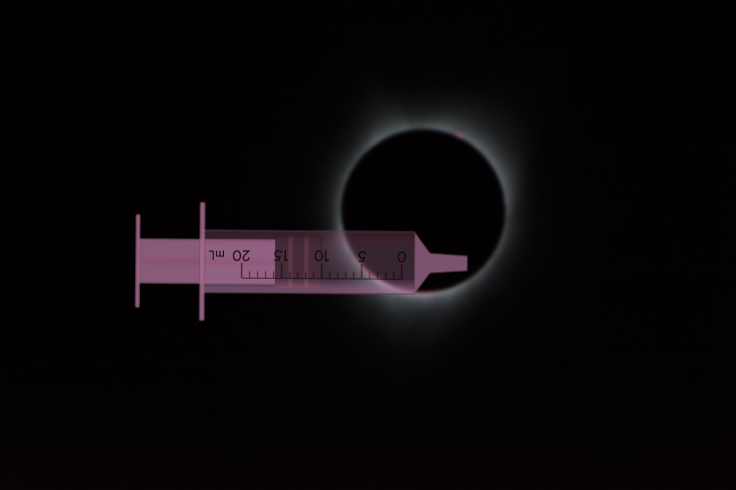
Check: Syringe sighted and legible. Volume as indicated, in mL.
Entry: 10 mL
